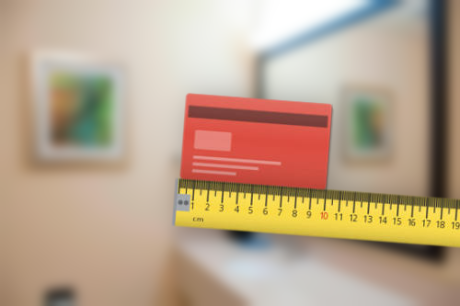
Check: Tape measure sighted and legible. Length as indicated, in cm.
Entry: 10 cm
